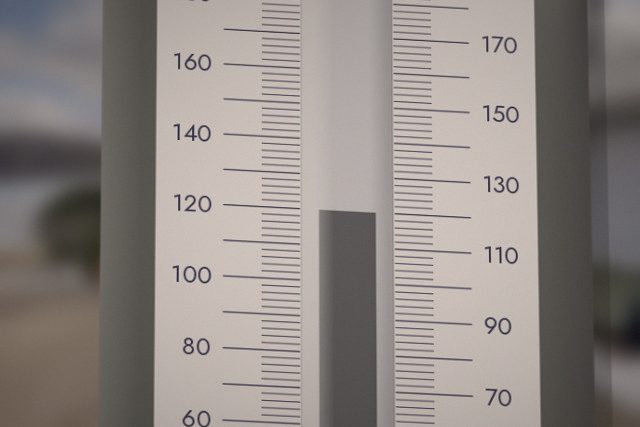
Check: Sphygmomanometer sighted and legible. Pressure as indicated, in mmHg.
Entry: 120 mmHg
